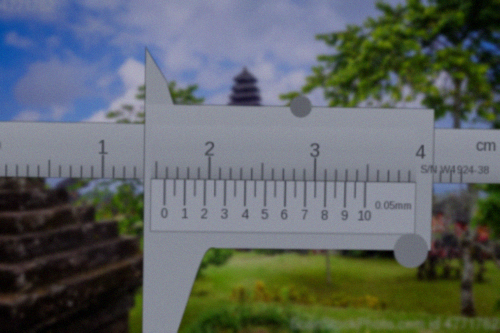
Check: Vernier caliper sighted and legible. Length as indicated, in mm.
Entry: 15.8 mm
